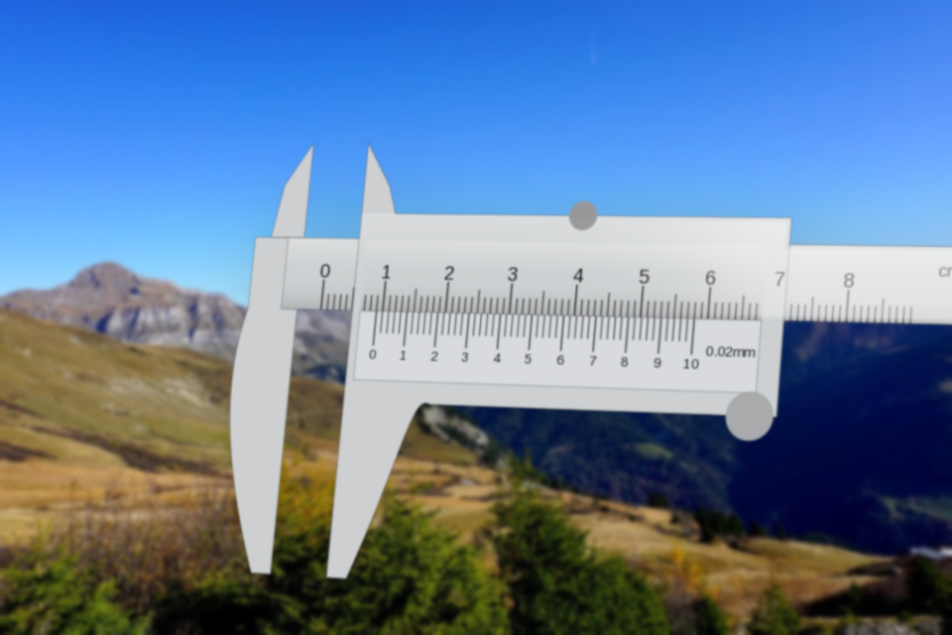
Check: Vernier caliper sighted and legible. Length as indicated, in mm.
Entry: 9.0 mm
